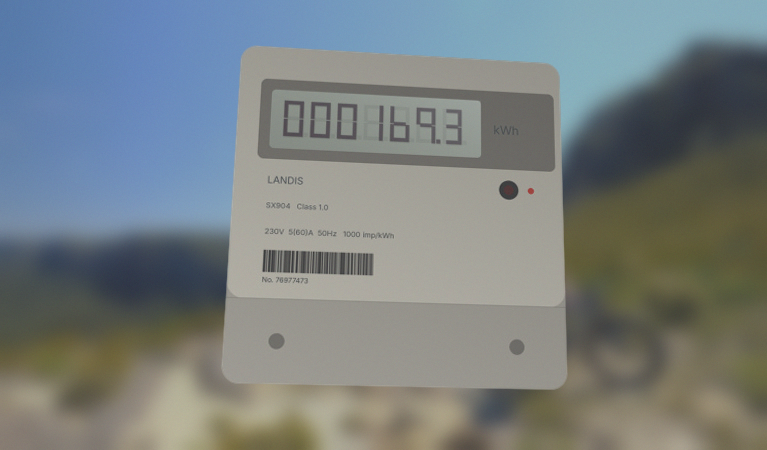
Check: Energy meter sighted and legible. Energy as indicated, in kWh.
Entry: 169.3 kWh
